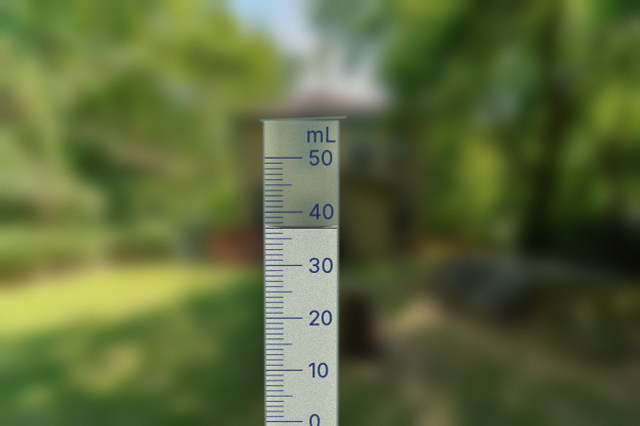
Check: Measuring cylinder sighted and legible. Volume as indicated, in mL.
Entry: 37 mL
